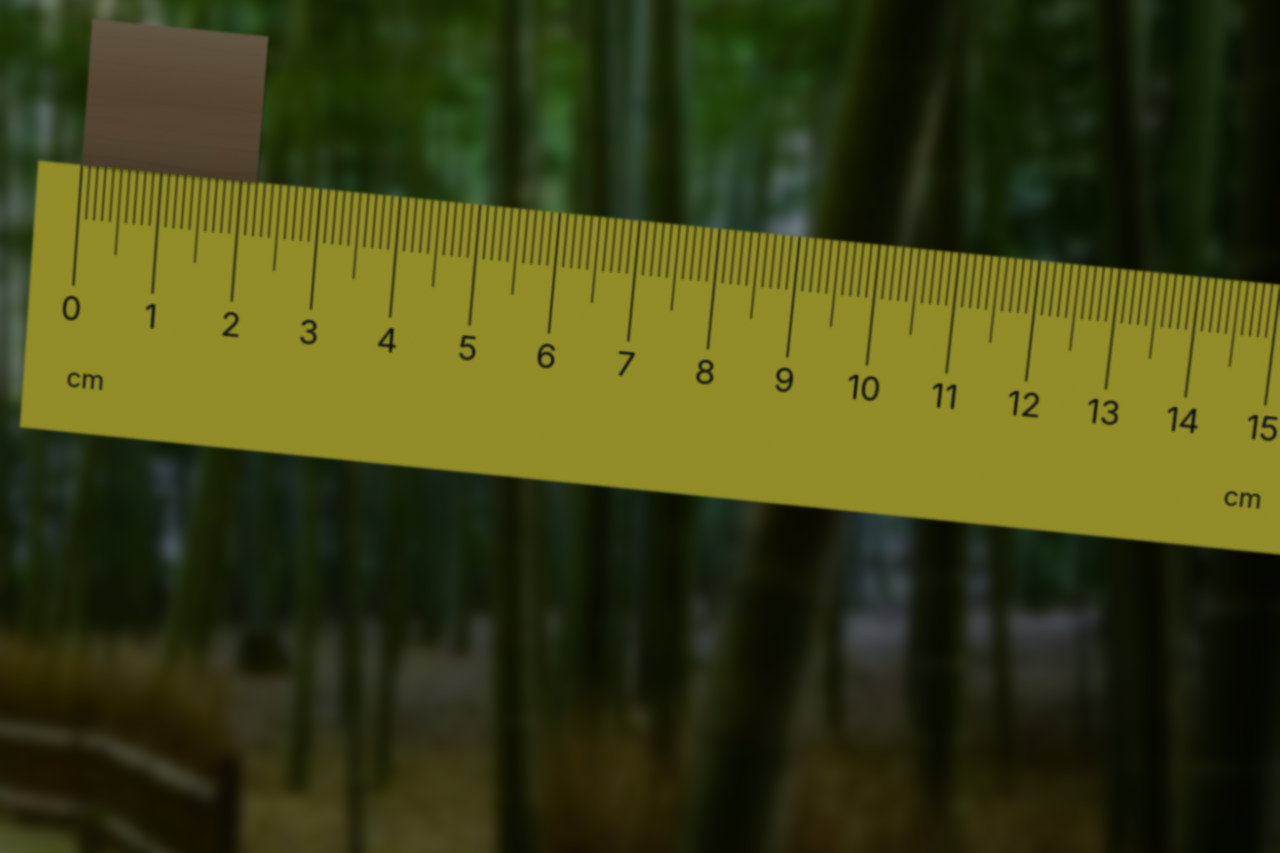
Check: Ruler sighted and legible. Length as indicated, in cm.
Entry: 2.2 cm
